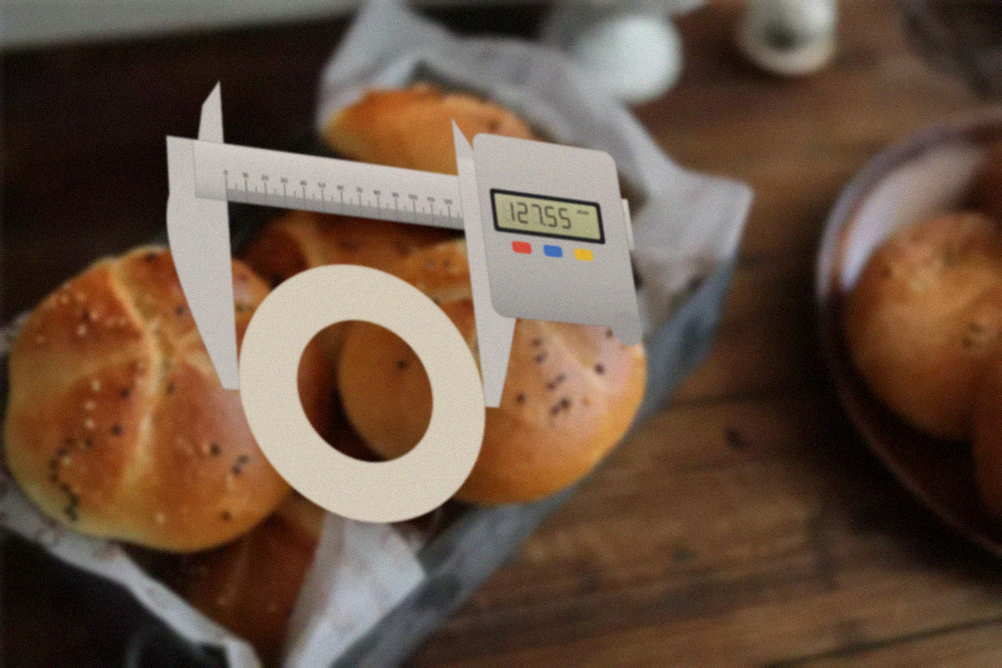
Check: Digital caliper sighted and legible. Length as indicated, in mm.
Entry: 127.55 mm
